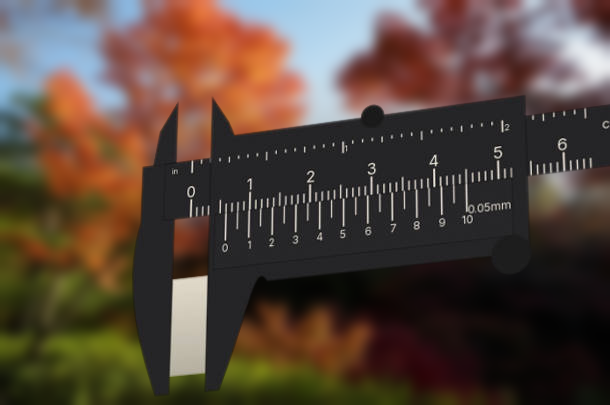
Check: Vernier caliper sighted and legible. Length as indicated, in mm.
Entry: 6.0 mm
